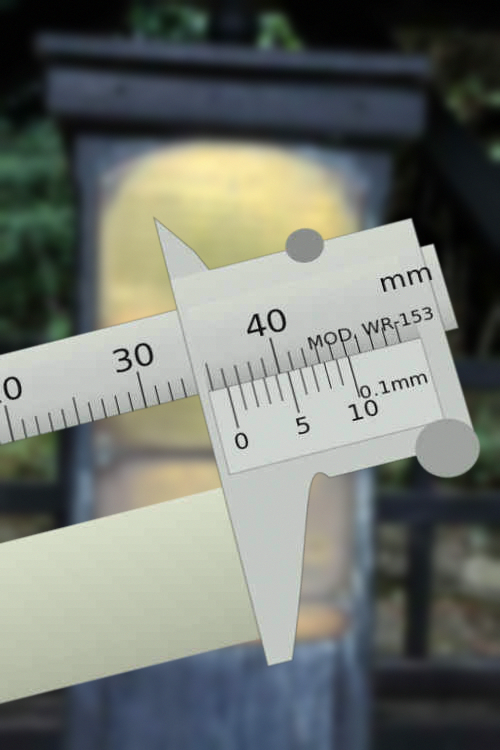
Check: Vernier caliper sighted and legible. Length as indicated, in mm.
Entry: 36.1 mm
